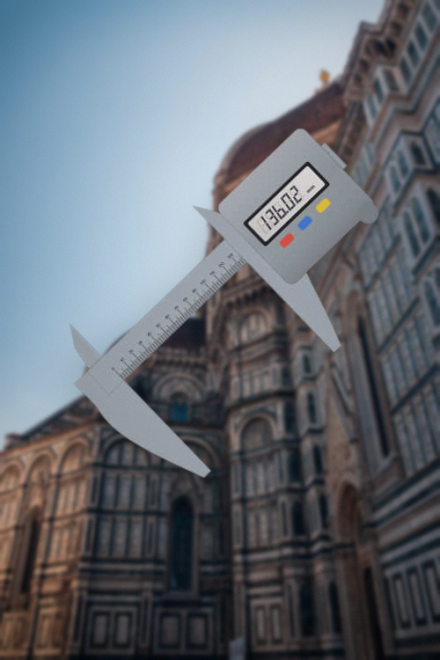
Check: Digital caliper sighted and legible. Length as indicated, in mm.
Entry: 136.02 mm
